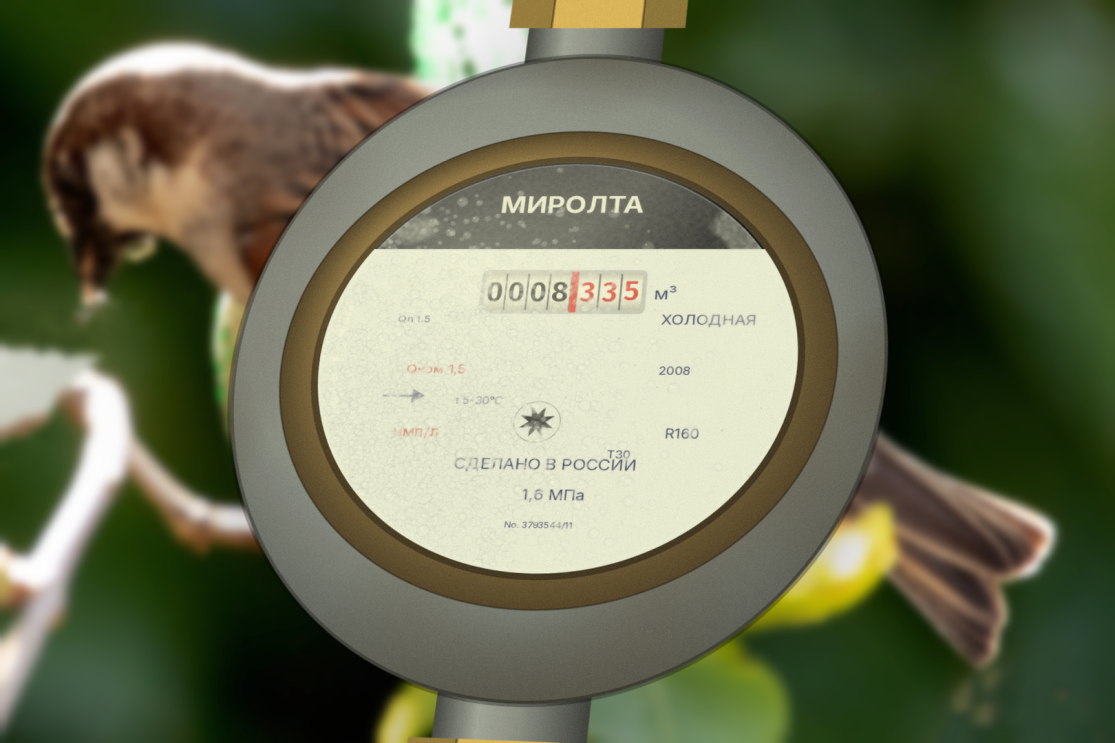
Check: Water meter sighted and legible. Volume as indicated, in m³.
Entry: 8.335 m³
